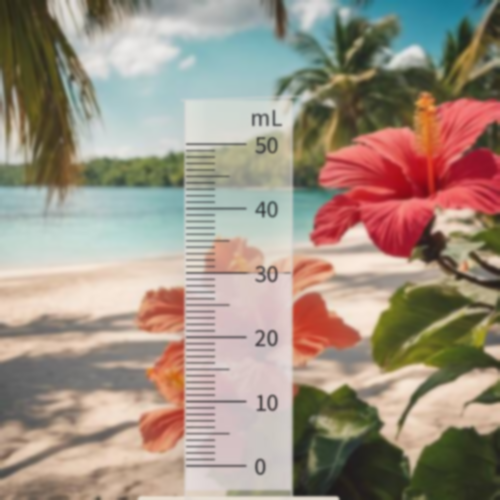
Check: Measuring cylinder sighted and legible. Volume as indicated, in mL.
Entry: 30 mL
